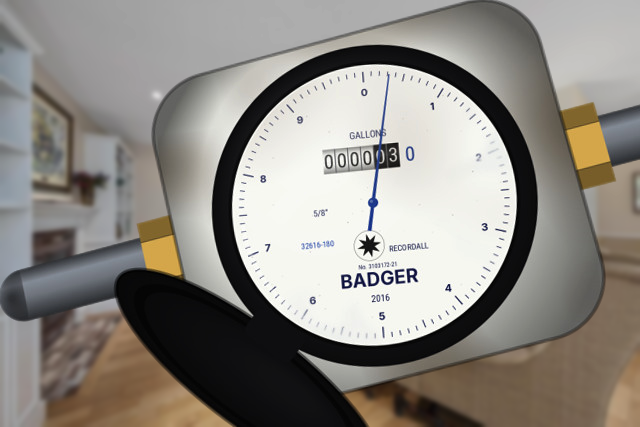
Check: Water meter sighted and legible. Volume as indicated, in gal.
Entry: 30.3 gal
